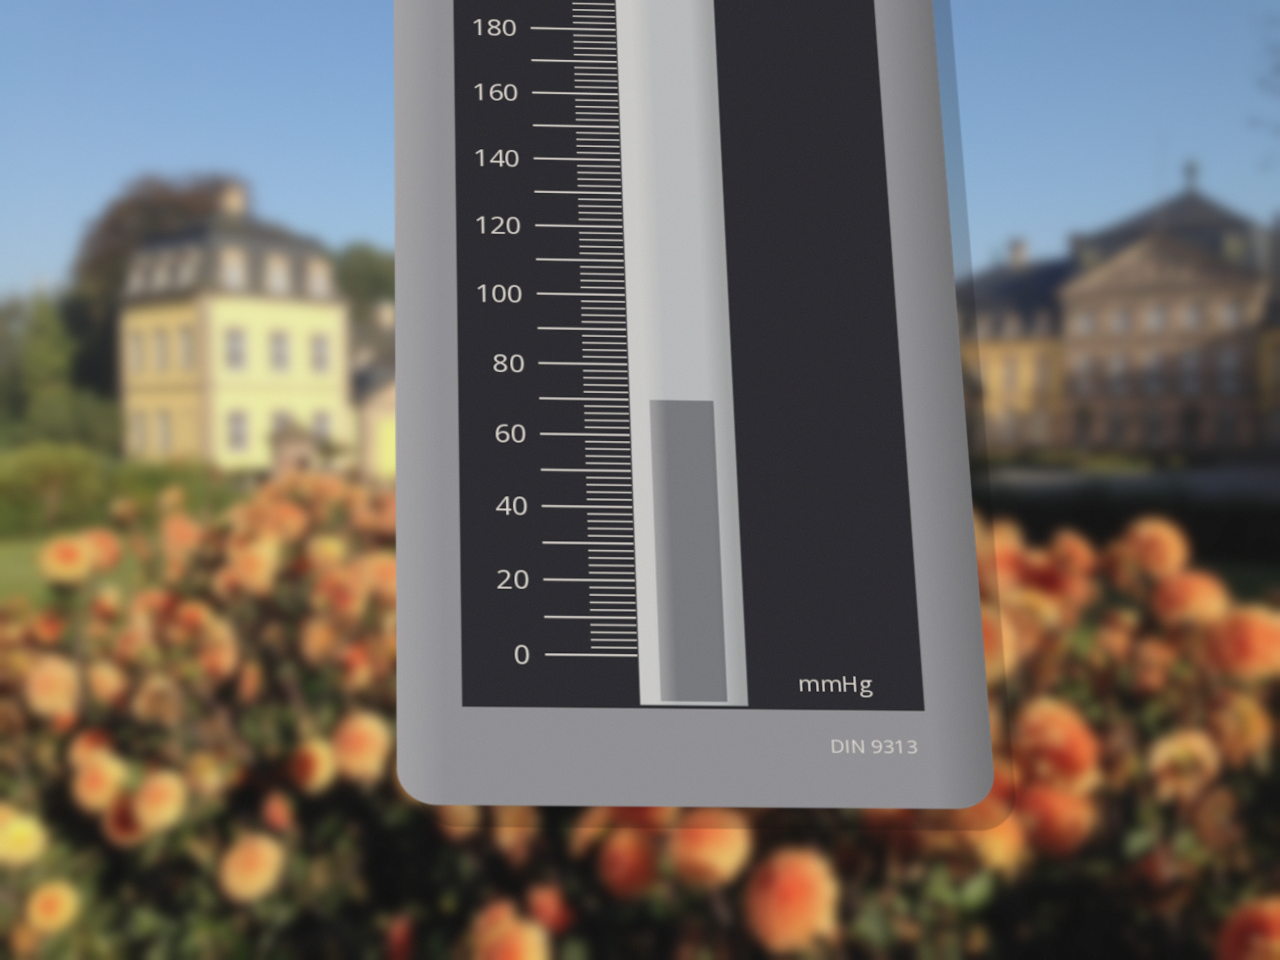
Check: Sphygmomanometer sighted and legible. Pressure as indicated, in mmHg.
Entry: 70 mmHg
